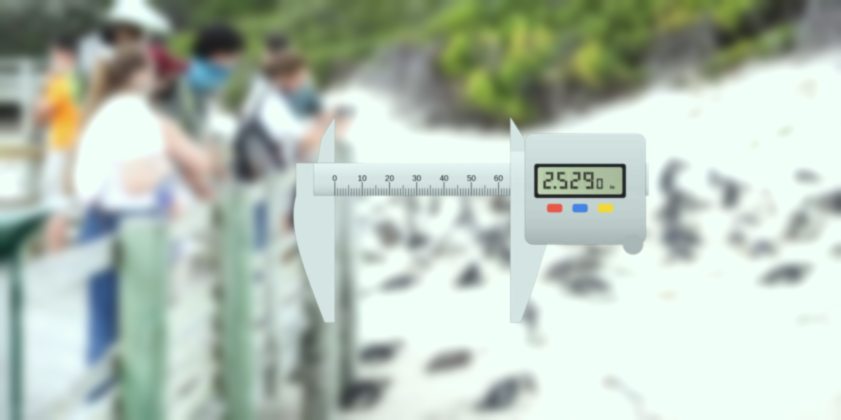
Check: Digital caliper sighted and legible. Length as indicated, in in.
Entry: 2.5290 in
